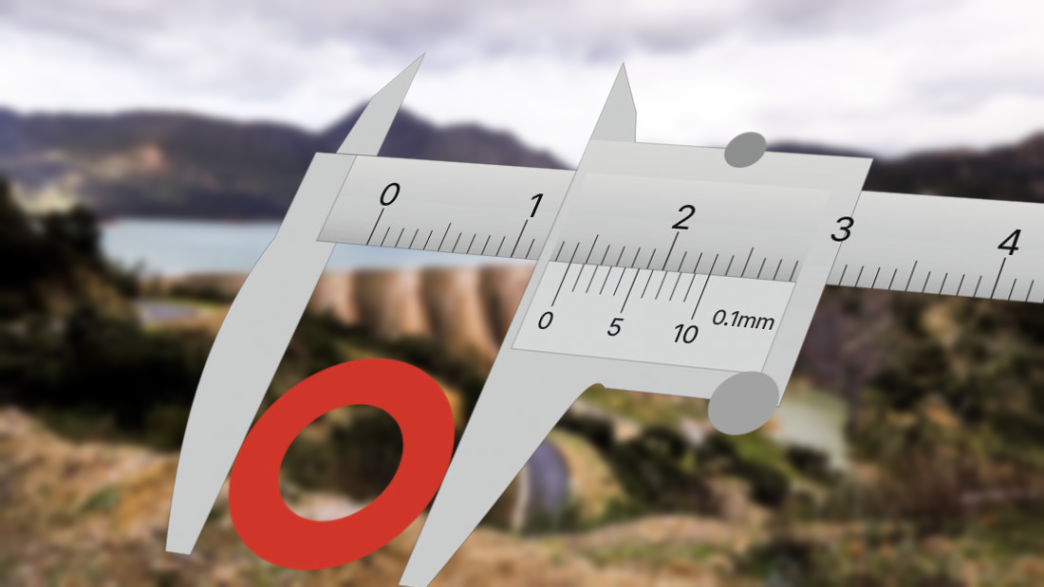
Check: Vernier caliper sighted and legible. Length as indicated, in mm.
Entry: 14.0 mm
